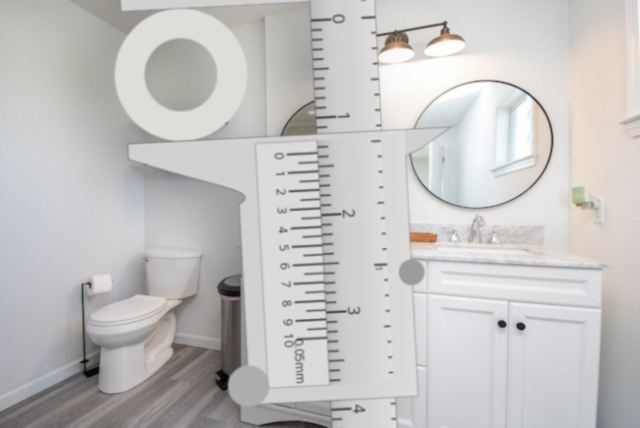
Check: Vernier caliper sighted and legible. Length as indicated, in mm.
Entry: 13.6 mm
